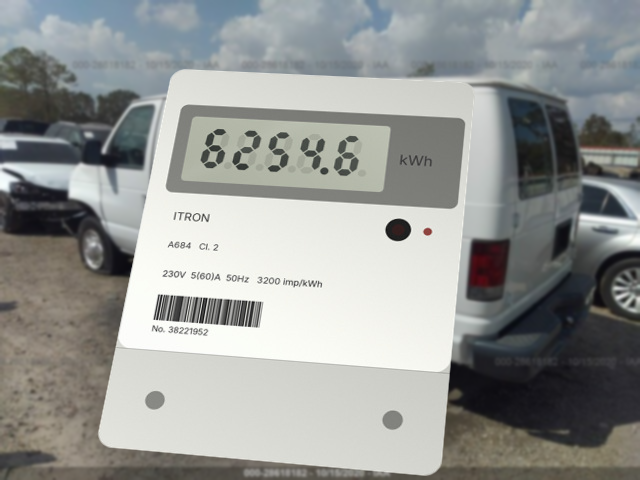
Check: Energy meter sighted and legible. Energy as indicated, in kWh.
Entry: 6254.6 kWh
